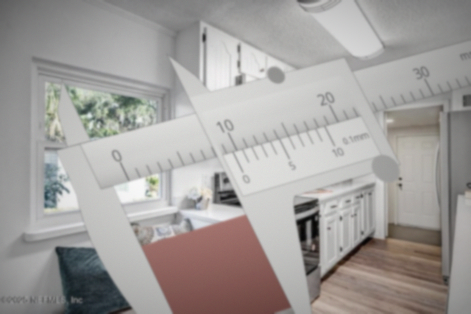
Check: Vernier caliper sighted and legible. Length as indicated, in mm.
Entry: 9.6 mm
